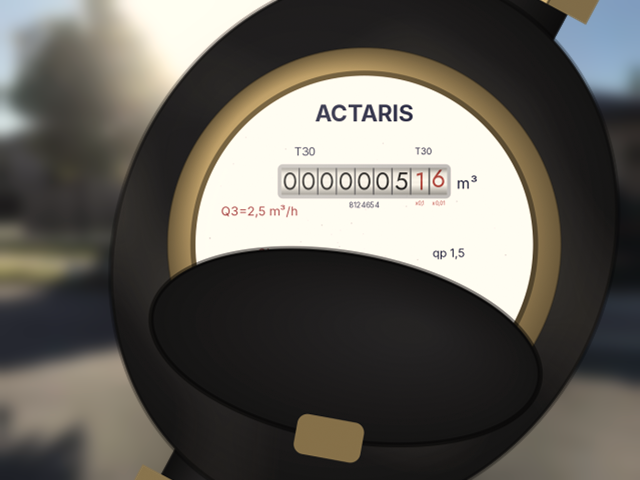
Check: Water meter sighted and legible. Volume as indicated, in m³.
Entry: 5.16 m³
